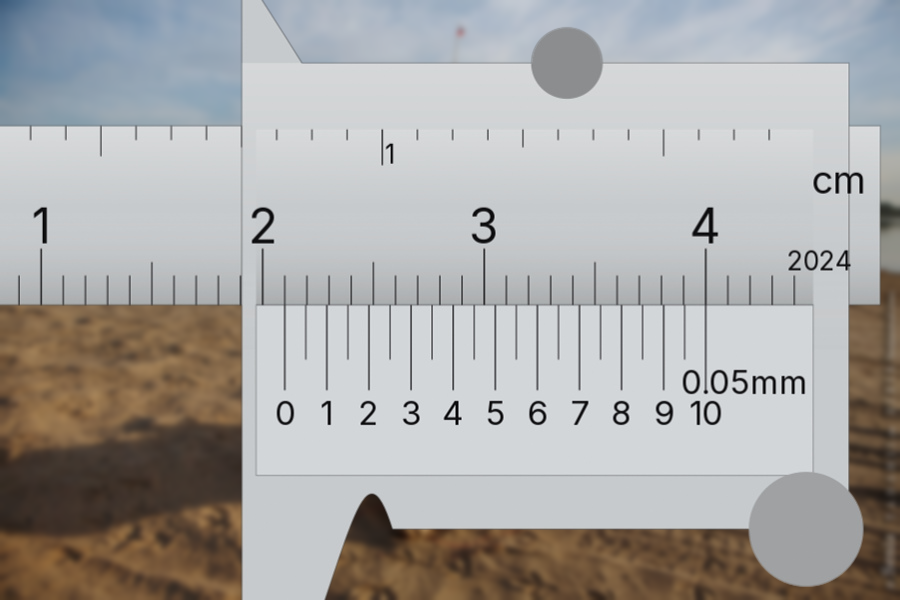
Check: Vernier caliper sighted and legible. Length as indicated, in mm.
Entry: 21.0 mm
